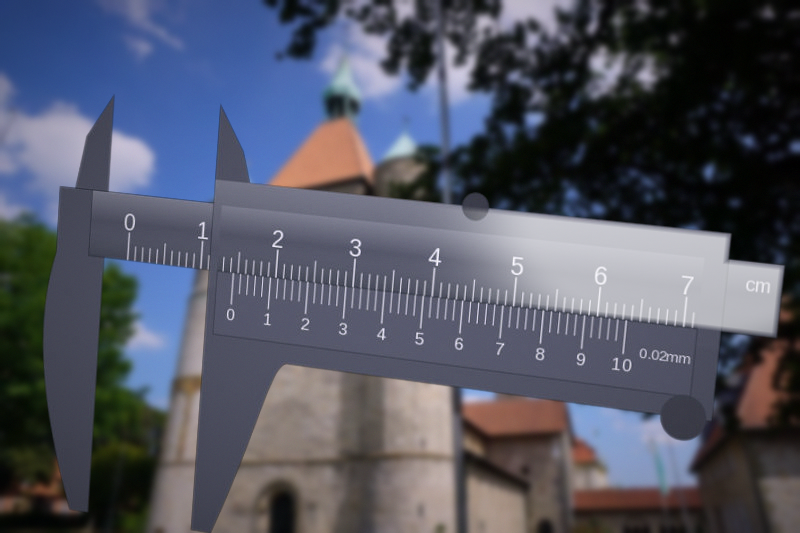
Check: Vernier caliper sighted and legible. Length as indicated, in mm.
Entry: 14.4 mm
